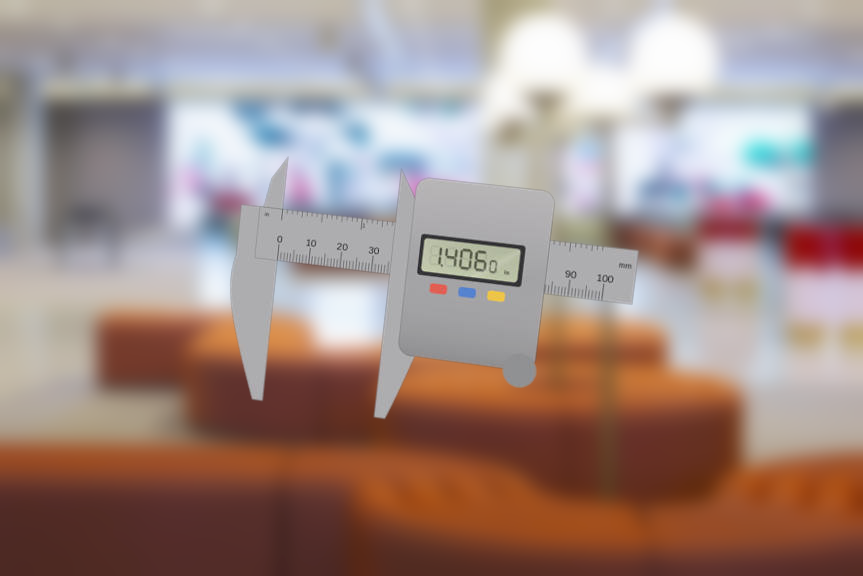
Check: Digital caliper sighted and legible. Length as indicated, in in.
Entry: 1.4060 in
